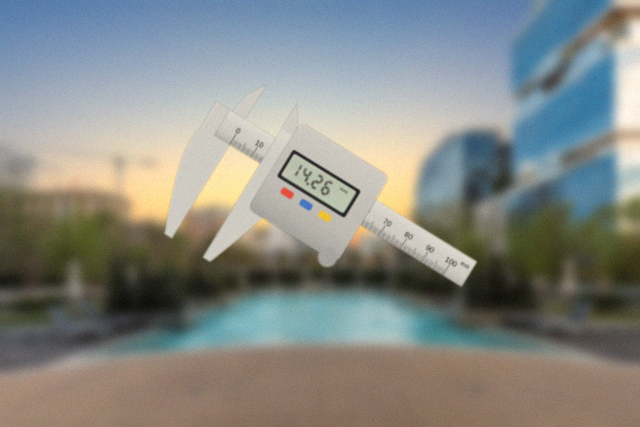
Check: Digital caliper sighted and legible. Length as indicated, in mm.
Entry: 14.26 mm
